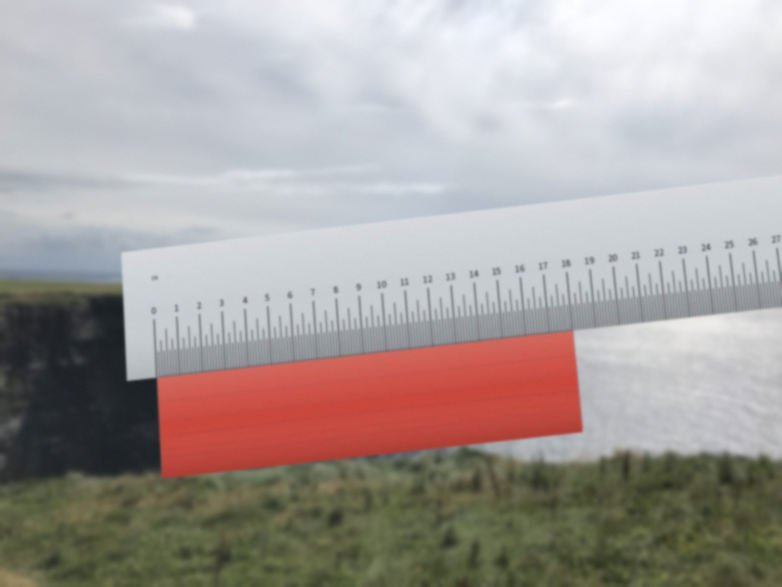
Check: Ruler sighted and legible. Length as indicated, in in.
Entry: 18 in
